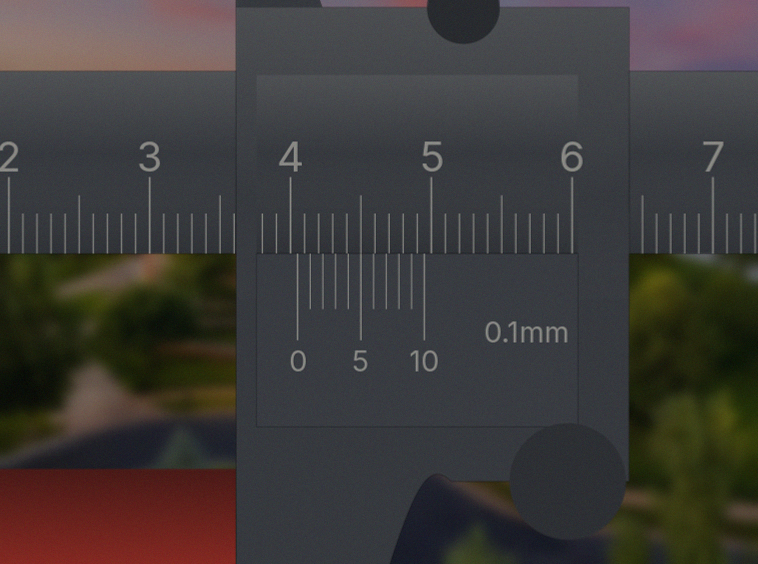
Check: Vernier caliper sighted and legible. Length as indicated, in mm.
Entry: 40.5 mm
